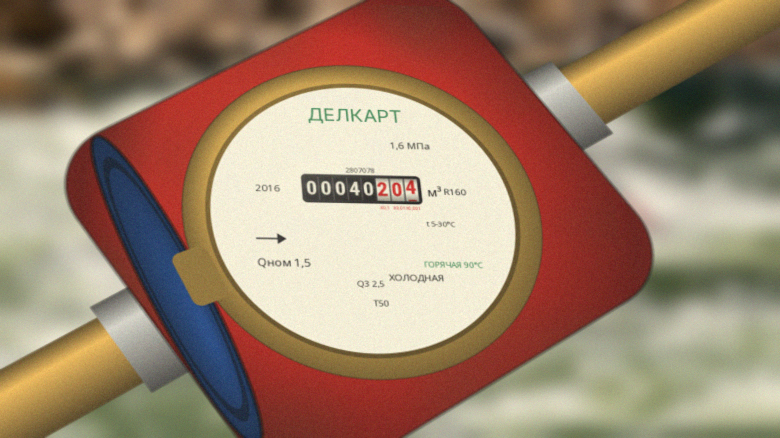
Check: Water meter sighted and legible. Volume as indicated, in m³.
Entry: 40.204 m³
